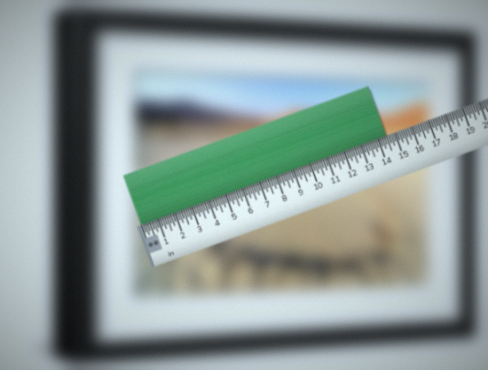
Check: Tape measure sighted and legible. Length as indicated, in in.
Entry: 14.5 in
